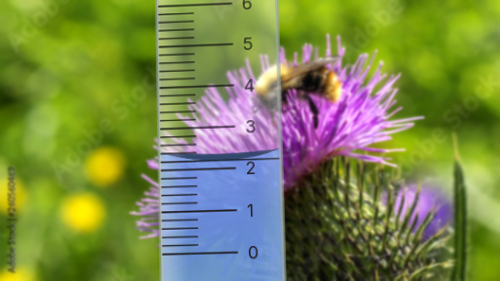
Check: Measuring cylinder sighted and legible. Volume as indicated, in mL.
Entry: 2.2 mL
